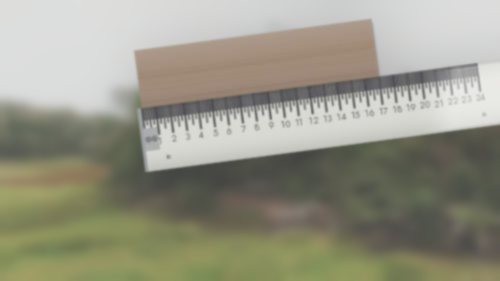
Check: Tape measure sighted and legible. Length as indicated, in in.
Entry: 17 in
